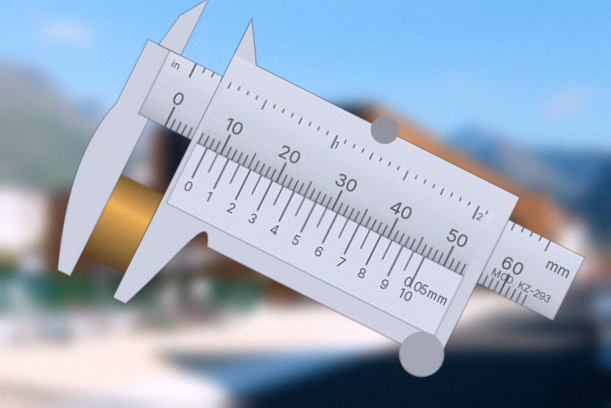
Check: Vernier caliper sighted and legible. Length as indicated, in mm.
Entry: 7.6 mm
